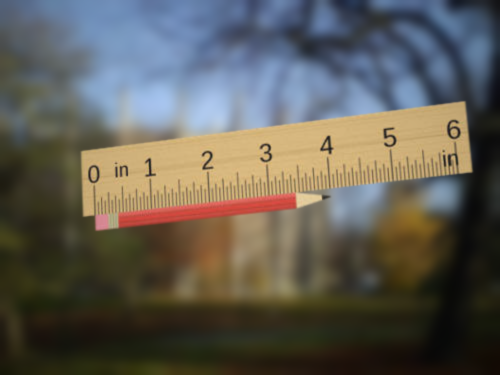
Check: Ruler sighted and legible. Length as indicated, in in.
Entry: 4 in
